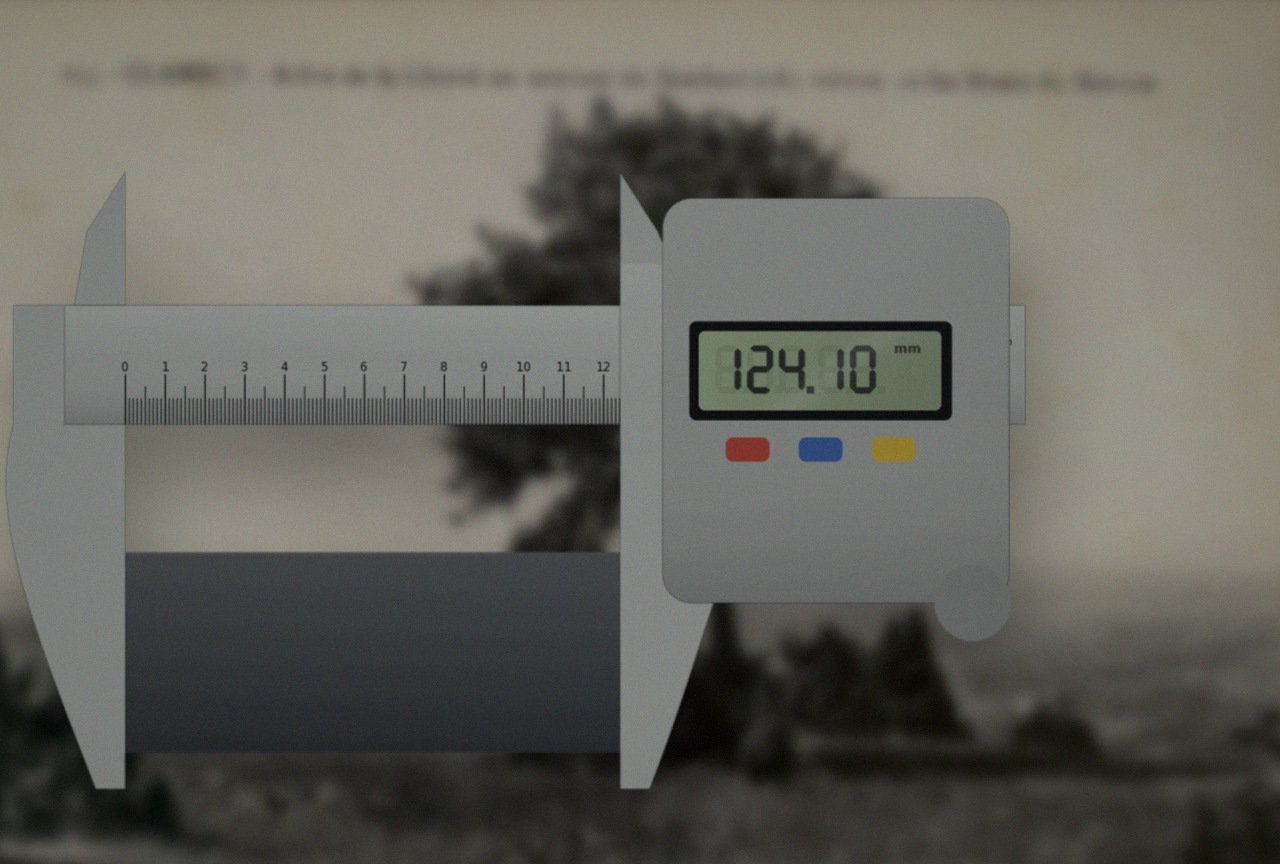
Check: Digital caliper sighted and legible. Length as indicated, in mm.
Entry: 124.10 mm
